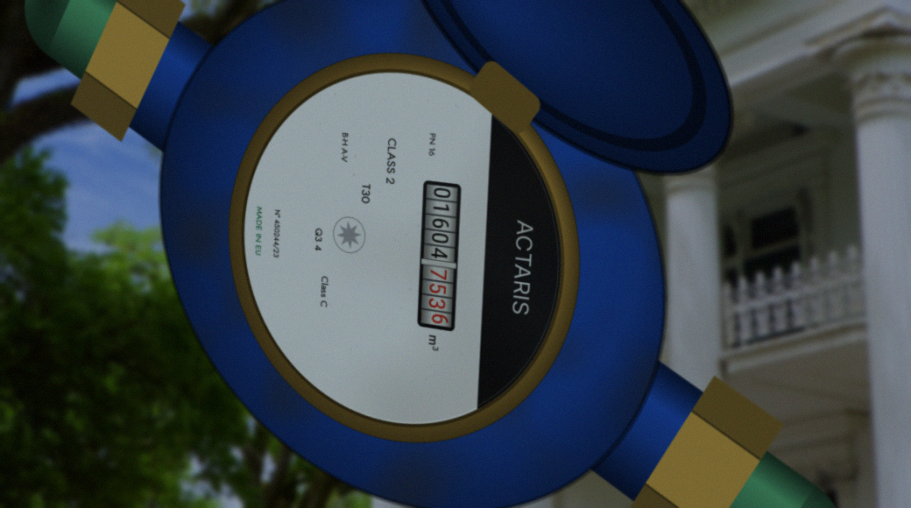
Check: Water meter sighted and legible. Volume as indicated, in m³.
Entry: 1604.7536 m³
